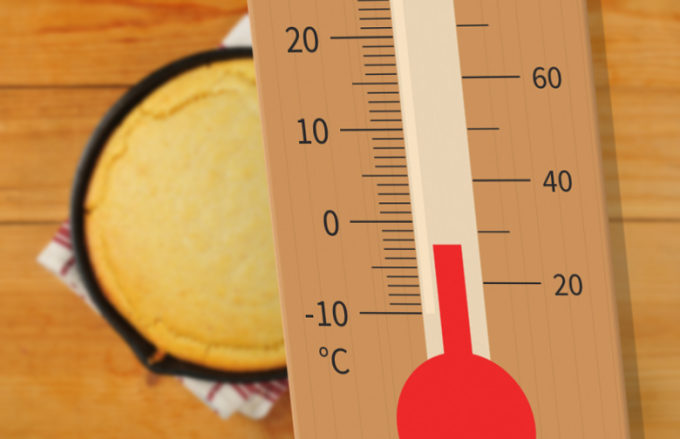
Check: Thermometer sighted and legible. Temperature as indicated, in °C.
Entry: -2.5 °C
